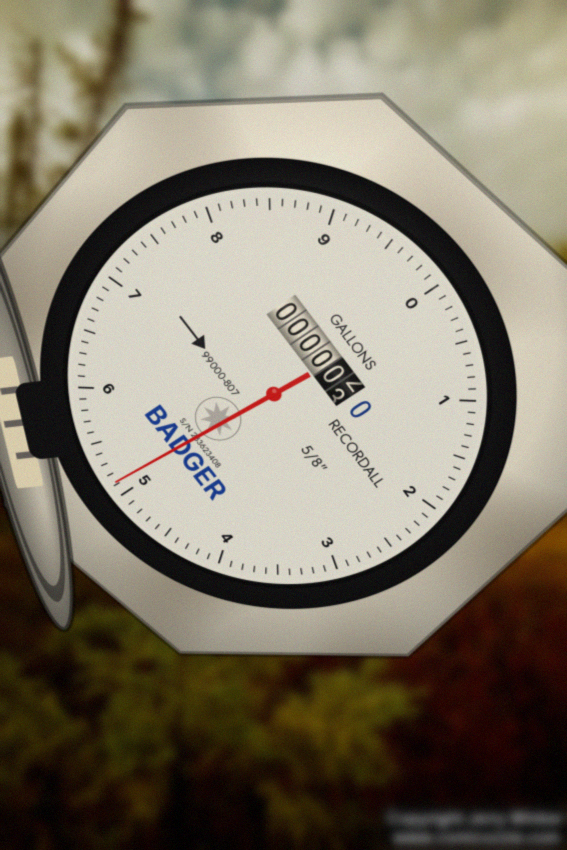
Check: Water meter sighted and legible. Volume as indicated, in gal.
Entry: 25.1 gal
